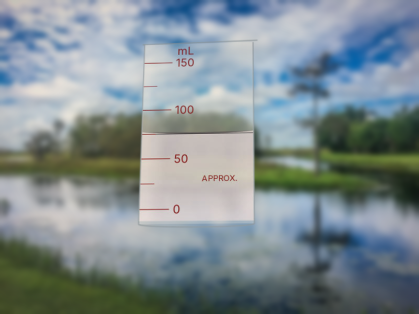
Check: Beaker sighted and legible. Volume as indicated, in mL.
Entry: 75 mL
